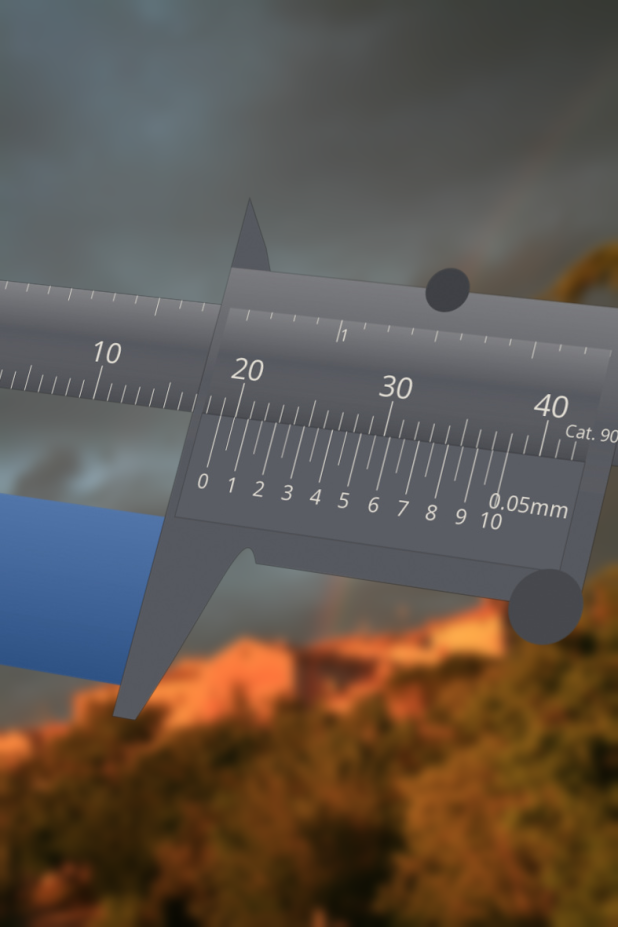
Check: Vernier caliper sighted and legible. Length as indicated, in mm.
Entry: 19.0 mm
